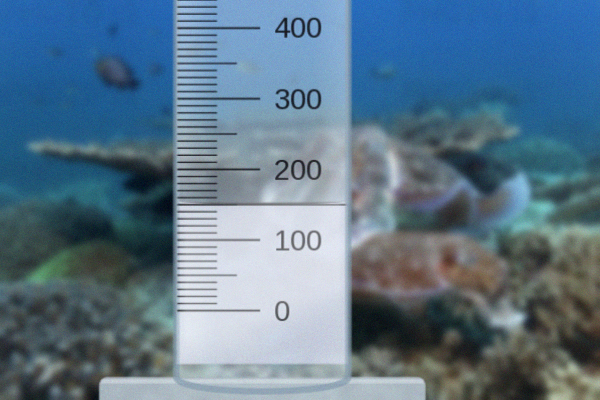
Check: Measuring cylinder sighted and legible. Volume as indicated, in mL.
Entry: 150 mL
